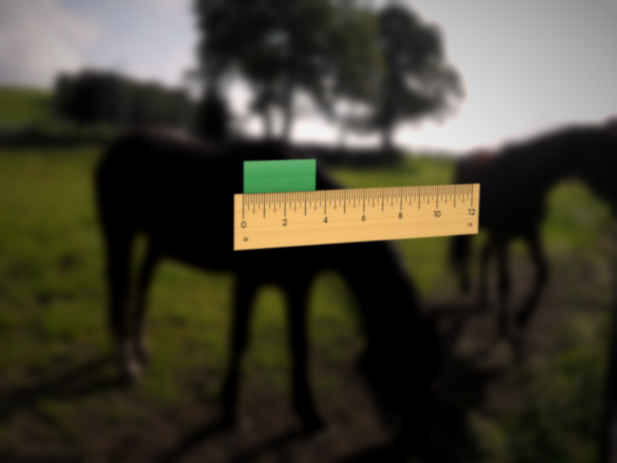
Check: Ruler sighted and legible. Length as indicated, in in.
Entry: 3.5 in
